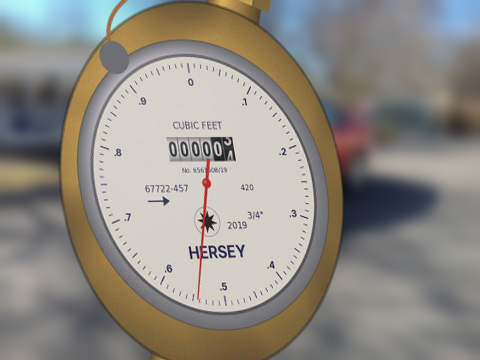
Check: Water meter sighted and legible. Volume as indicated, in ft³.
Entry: 3.54 ft³
